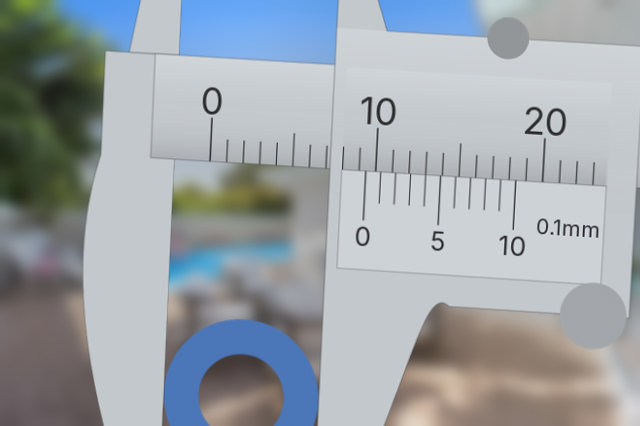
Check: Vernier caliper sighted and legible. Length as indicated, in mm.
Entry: 9.4 mm
